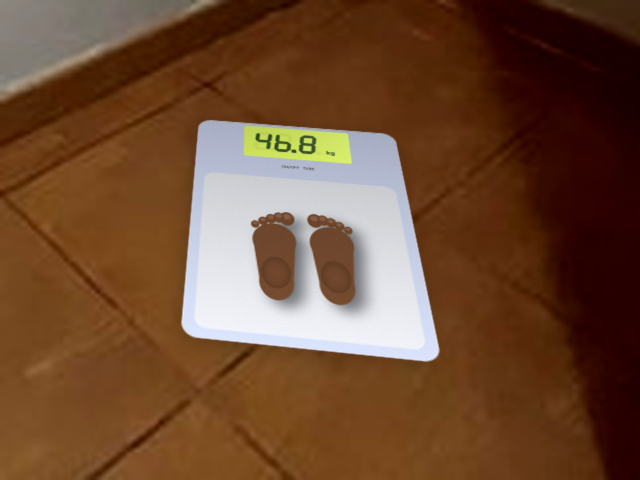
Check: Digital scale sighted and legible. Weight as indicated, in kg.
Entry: 46.8 kg
